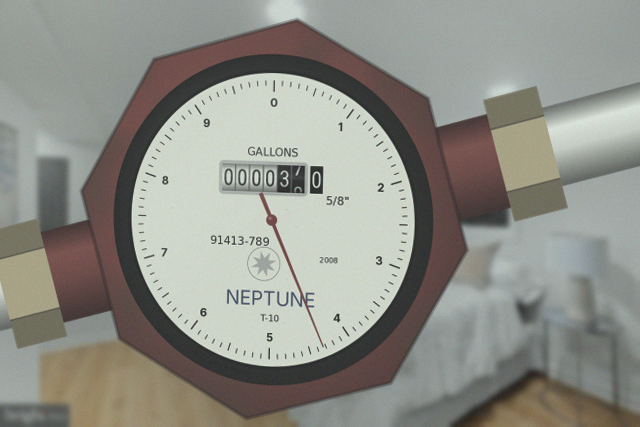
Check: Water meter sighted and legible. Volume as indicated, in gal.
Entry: 374.3 gal
